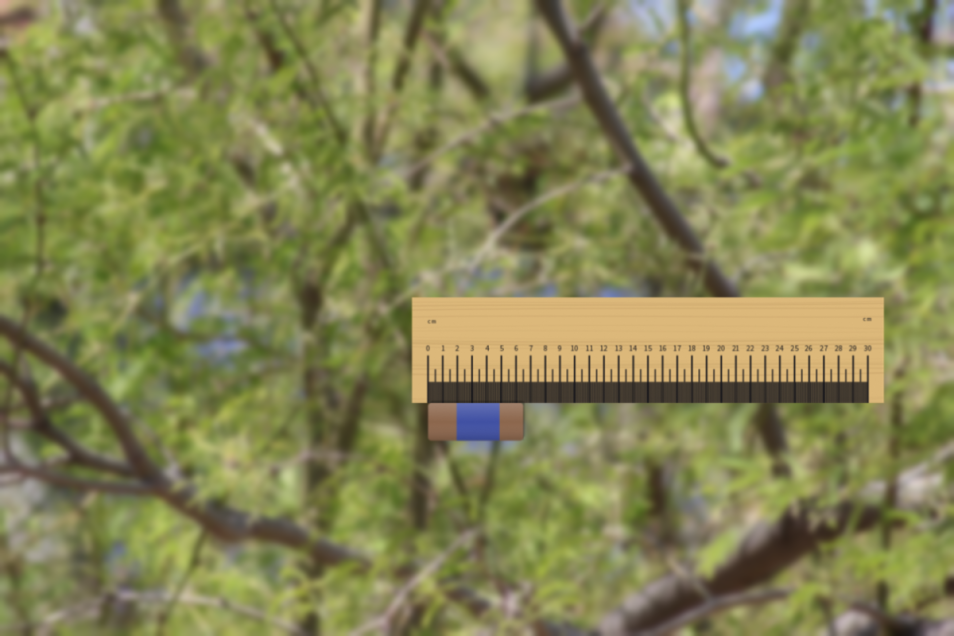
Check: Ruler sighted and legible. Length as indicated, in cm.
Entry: 6.5 cm
